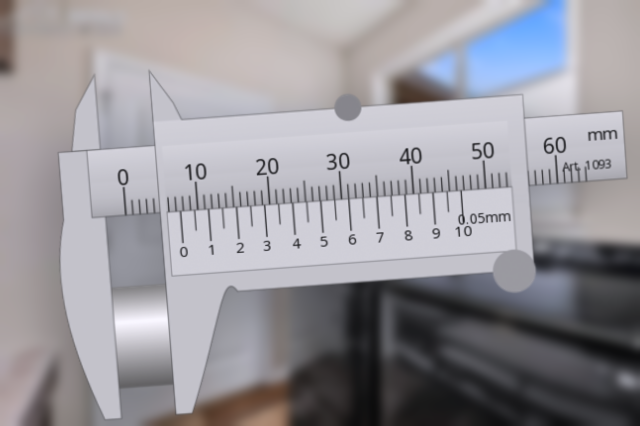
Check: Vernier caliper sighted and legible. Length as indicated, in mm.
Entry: 7.6 mm
